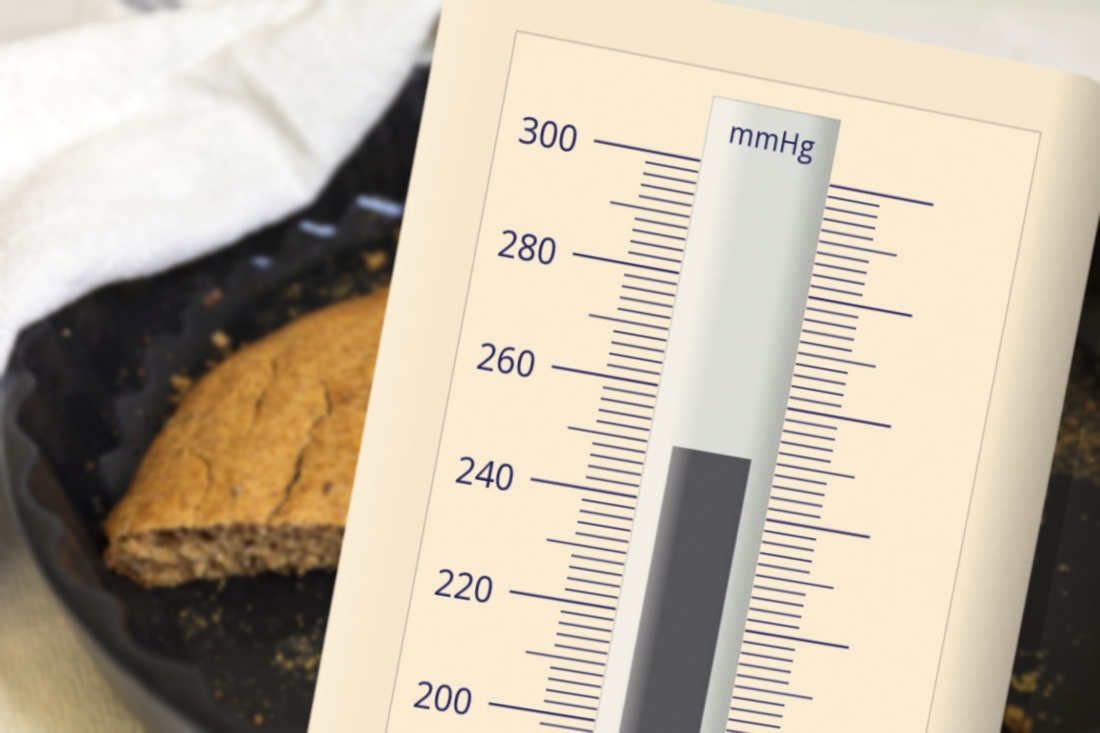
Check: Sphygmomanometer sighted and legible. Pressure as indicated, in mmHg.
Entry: 250 mmHg
